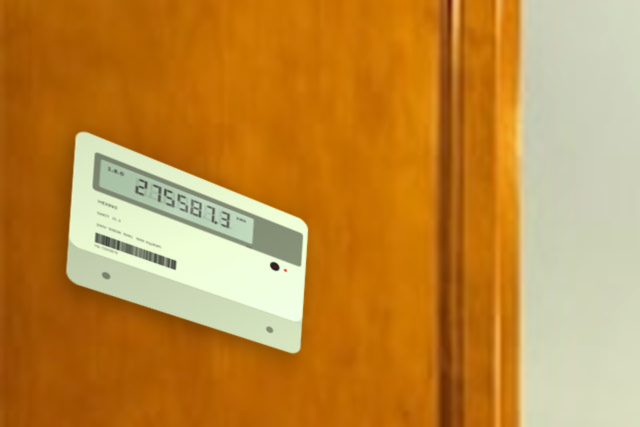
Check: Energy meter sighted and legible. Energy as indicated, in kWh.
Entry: 275587.3 kWh
